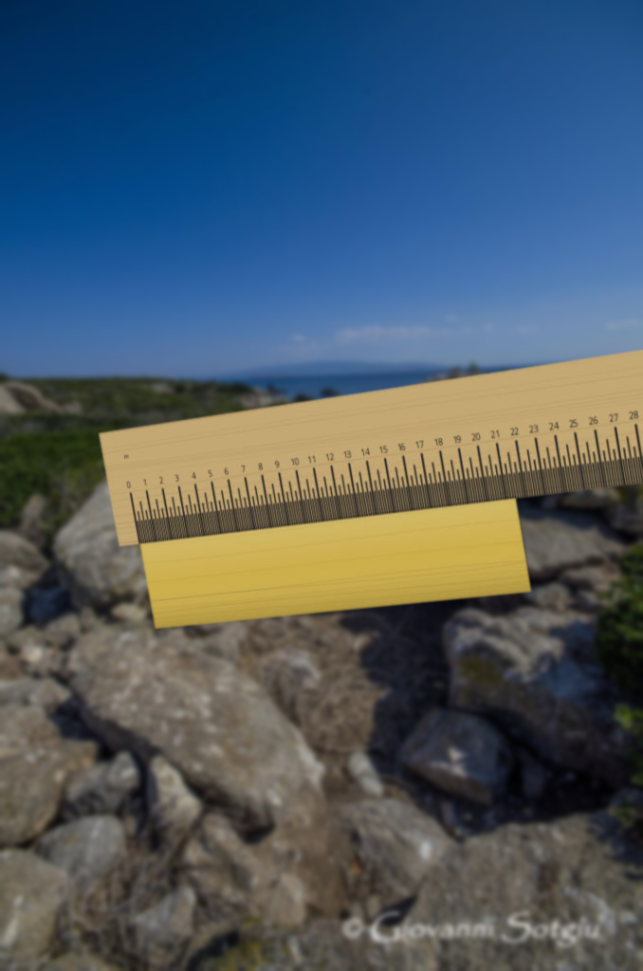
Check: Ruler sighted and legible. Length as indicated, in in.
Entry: 21.5 in
